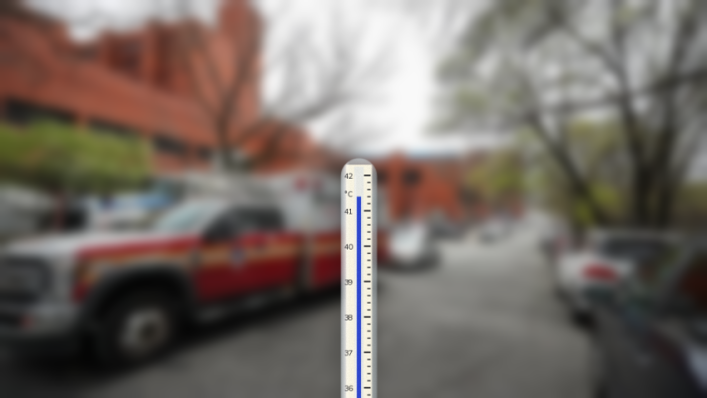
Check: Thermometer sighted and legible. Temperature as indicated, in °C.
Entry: 41.4 °C
